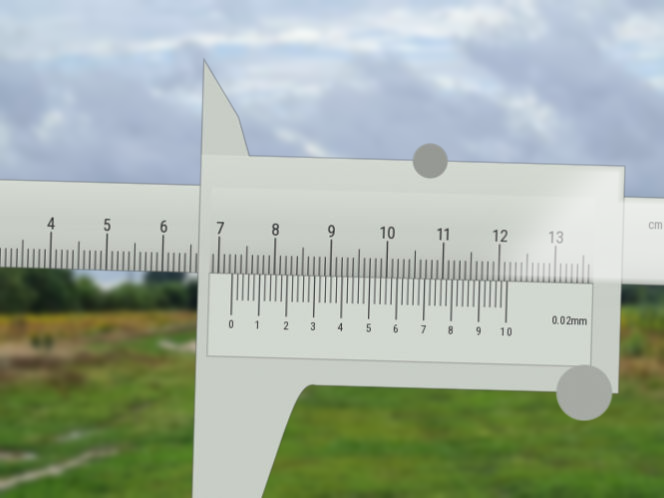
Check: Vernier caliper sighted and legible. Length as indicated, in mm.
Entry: 72.5 mm
